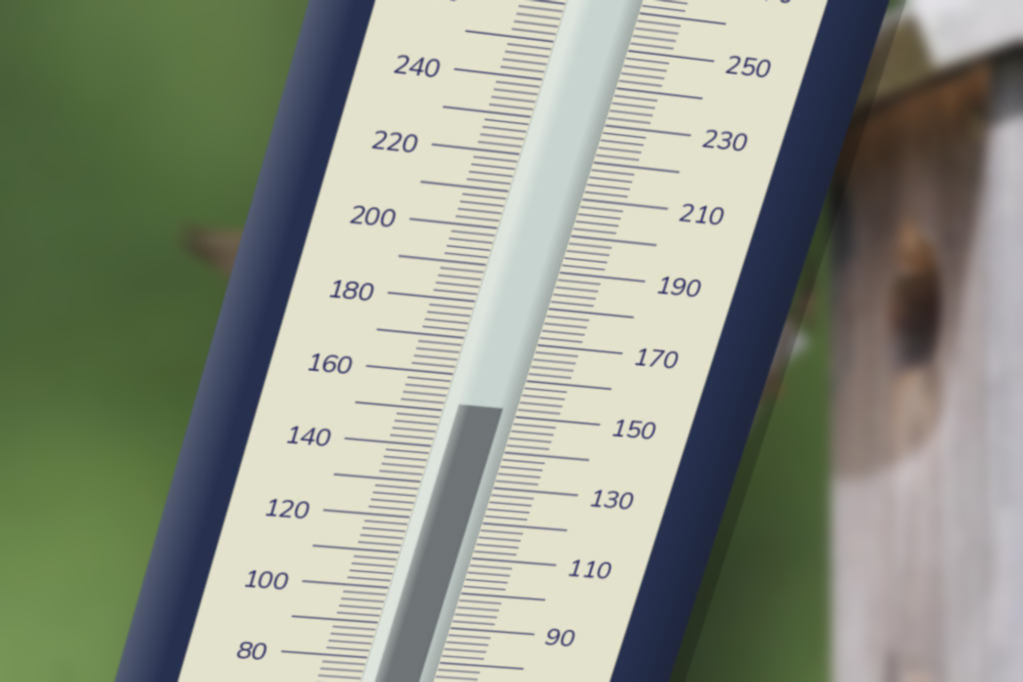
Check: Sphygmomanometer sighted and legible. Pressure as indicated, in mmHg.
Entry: 152 mmHg
